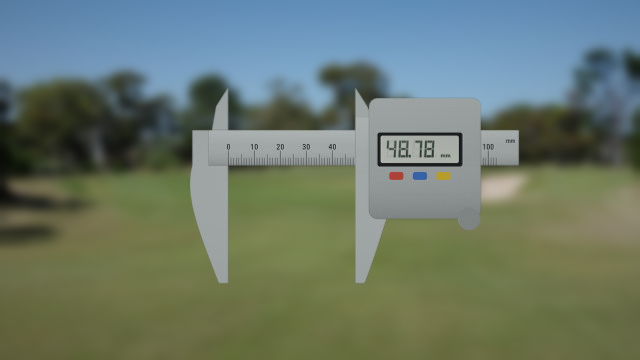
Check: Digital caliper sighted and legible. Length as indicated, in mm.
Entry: 48.78 mm
